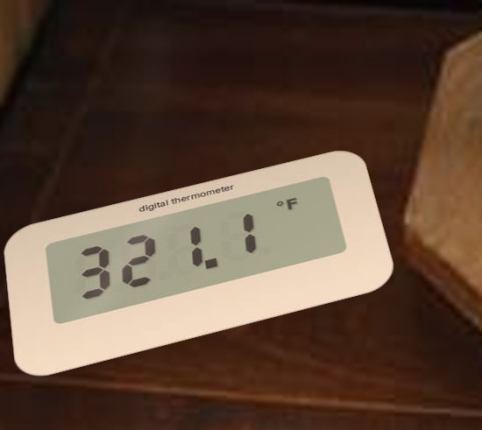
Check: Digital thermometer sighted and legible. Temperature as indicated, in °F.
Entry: 321.1 °F
